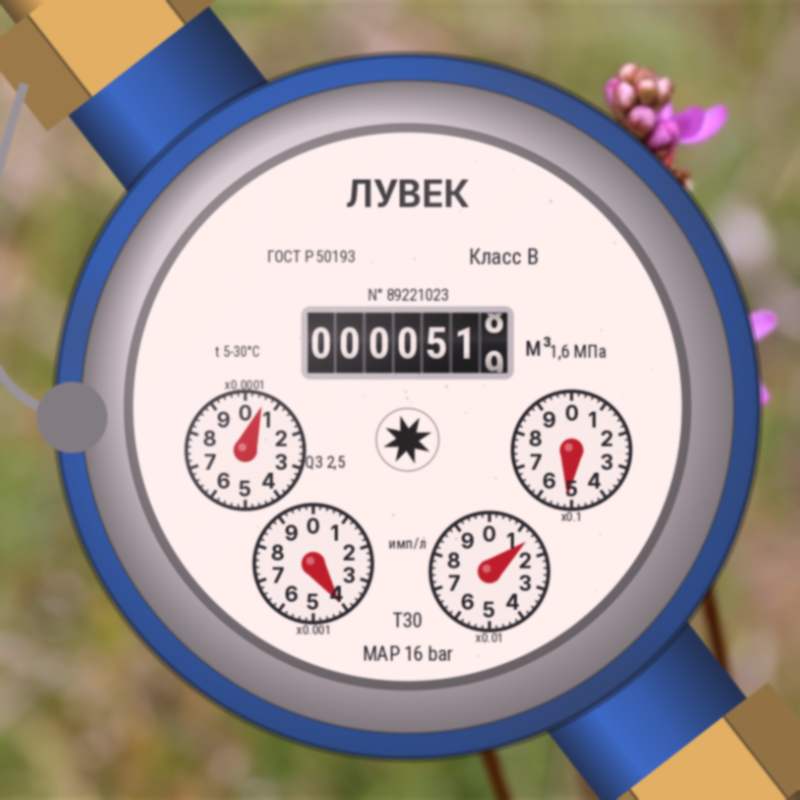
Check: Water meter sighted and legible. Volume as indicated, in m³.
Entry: 518.5140 m³
